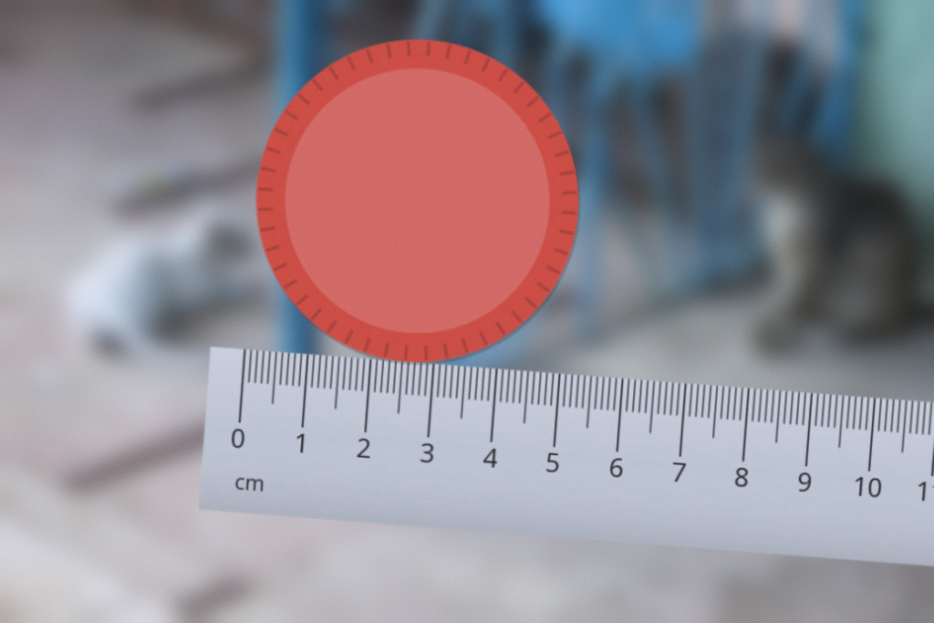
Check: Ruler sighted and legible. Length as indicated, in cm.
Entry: 5.1 cm
